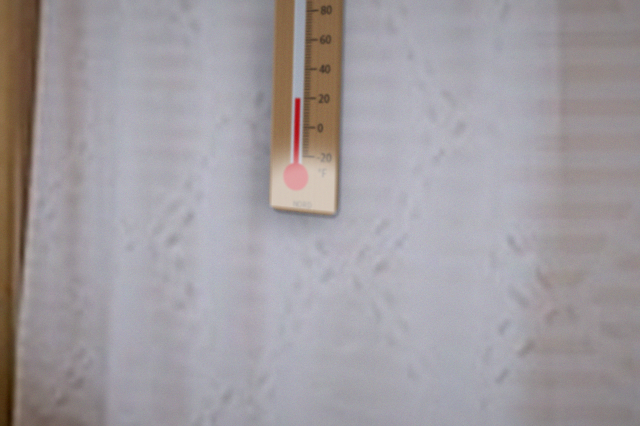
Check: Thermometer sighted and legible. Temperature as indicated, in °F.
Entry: 20 °F
